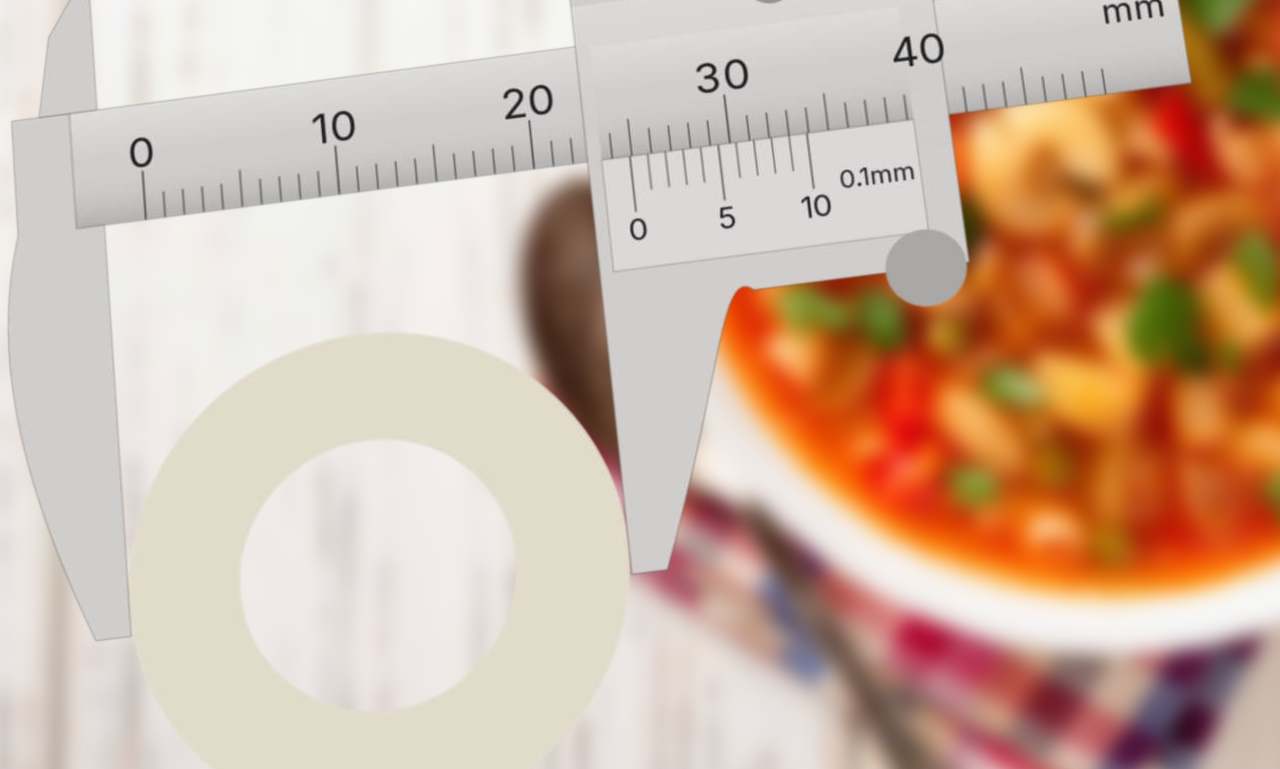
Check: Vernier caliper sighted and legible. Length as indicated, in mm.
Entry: 24.9 mm
